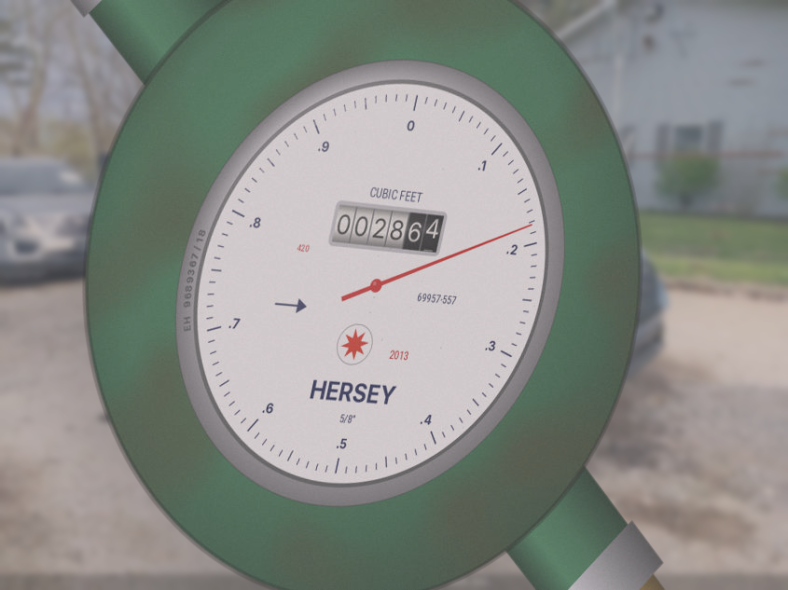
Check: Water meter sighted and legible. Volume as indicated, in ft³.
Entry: 2864.18 ft³
